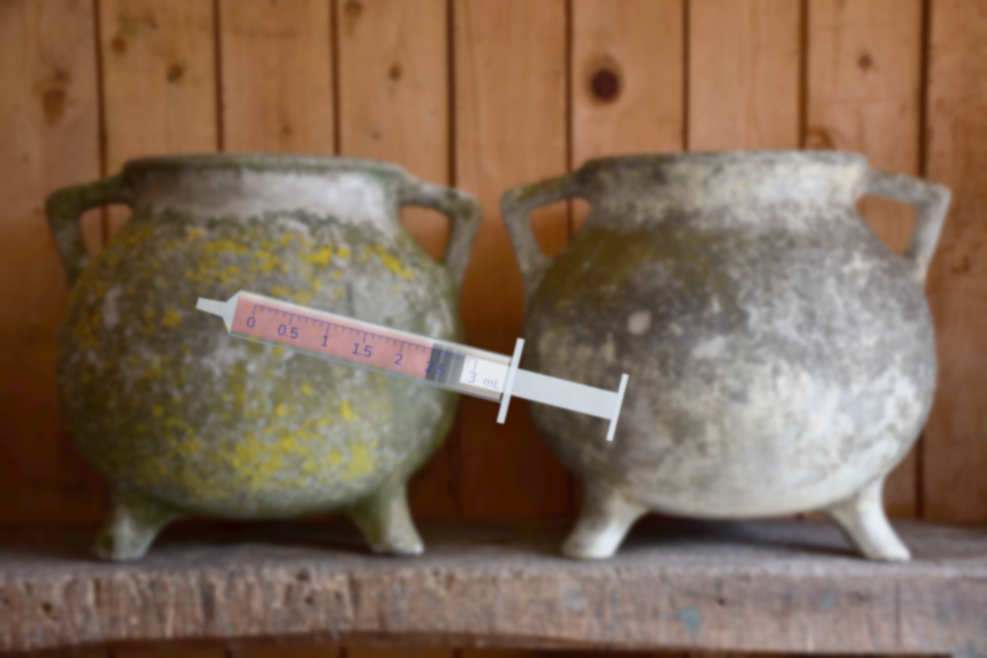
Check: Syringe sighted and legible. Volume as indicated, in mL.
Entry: 2.4 mL
